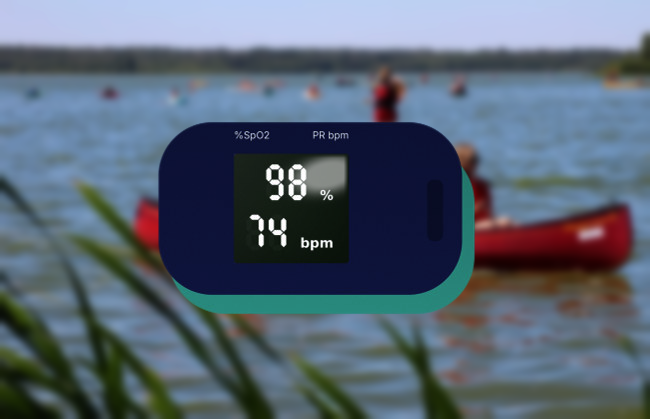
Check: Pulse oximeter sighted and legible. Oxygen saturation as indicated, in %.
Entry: 98 %
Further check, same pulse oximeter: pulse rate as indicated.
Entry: 74 bpm
